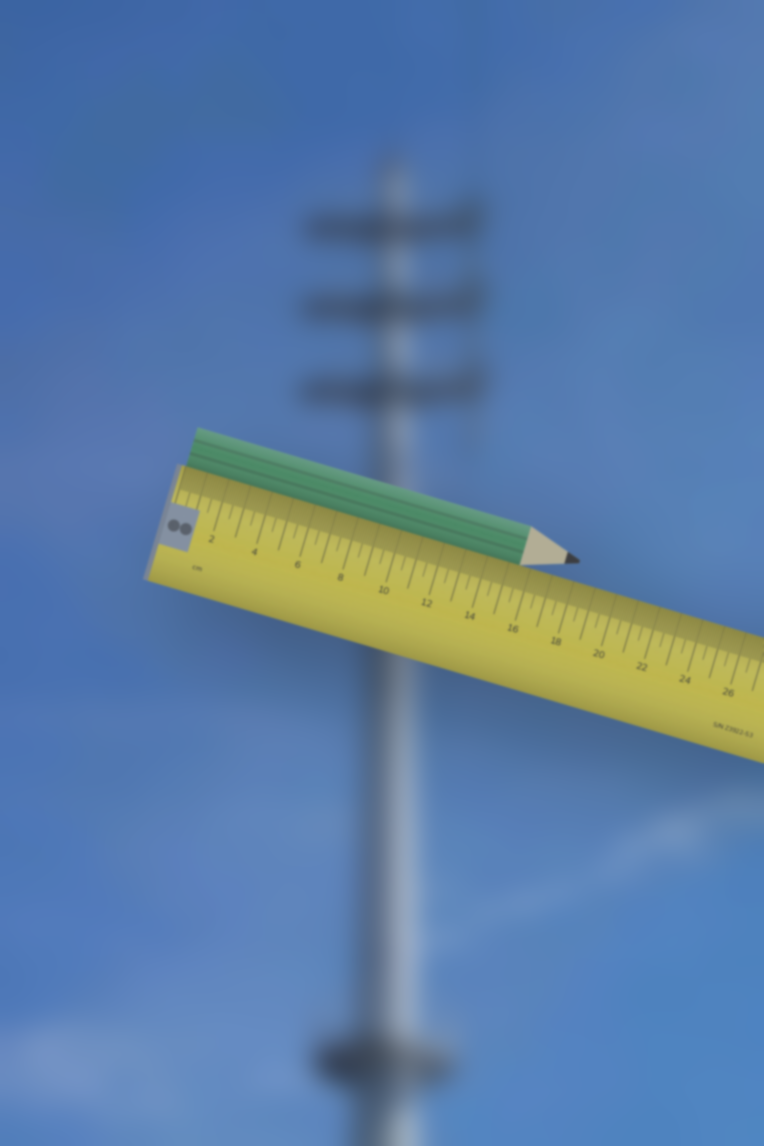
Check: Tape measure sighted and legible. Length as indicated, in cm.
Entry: 18 cm
